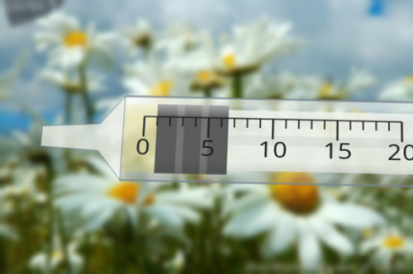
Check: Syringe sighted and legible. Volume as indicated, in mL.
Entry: 1 mL
